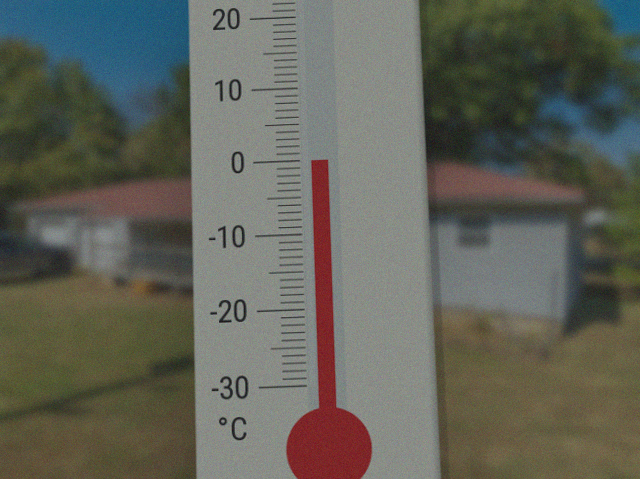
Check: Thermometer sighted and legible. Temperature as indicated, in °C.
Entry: 0 °C
